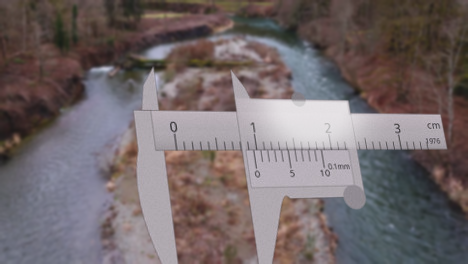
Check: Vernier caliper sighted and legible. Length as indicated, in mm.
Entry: 9.6 mm
